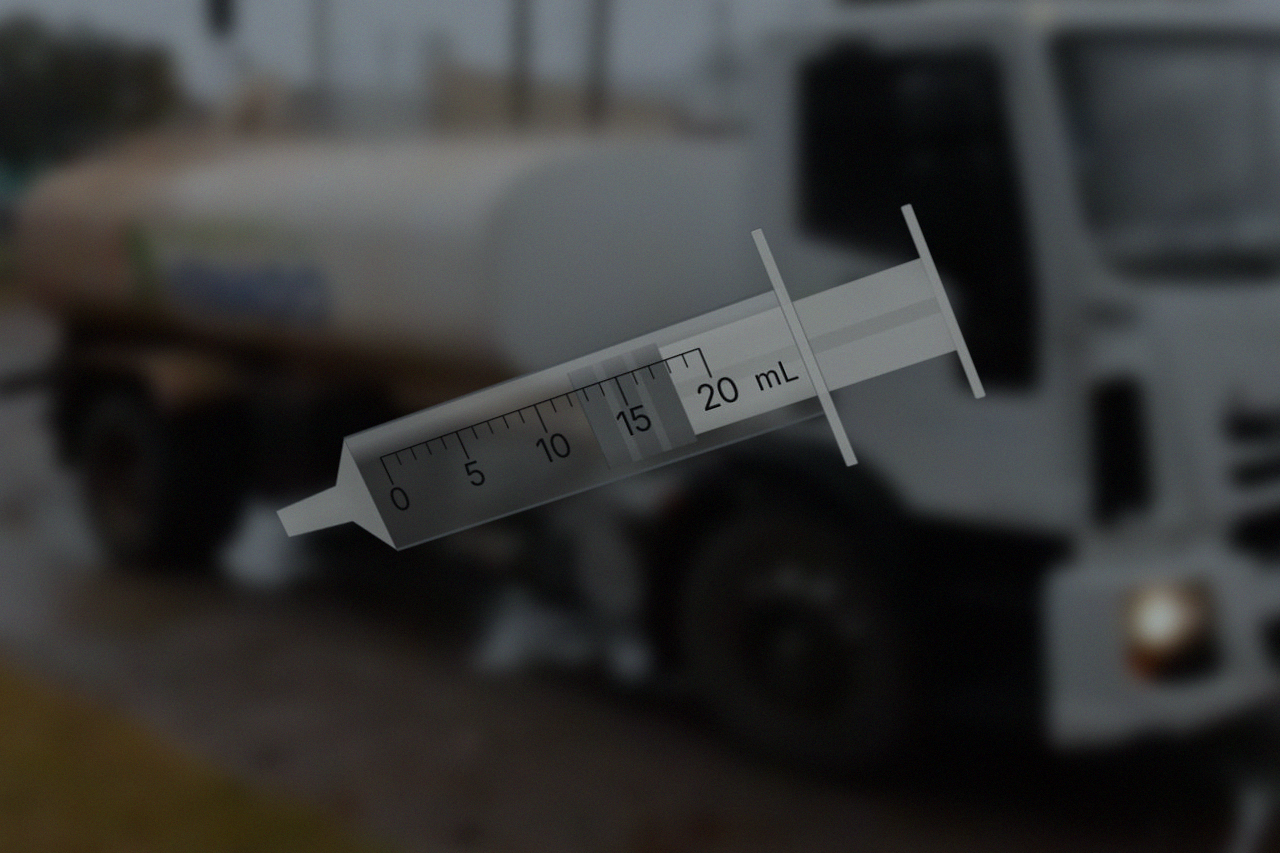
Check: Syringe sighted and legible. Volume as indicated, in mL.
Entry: 12.5 mL
